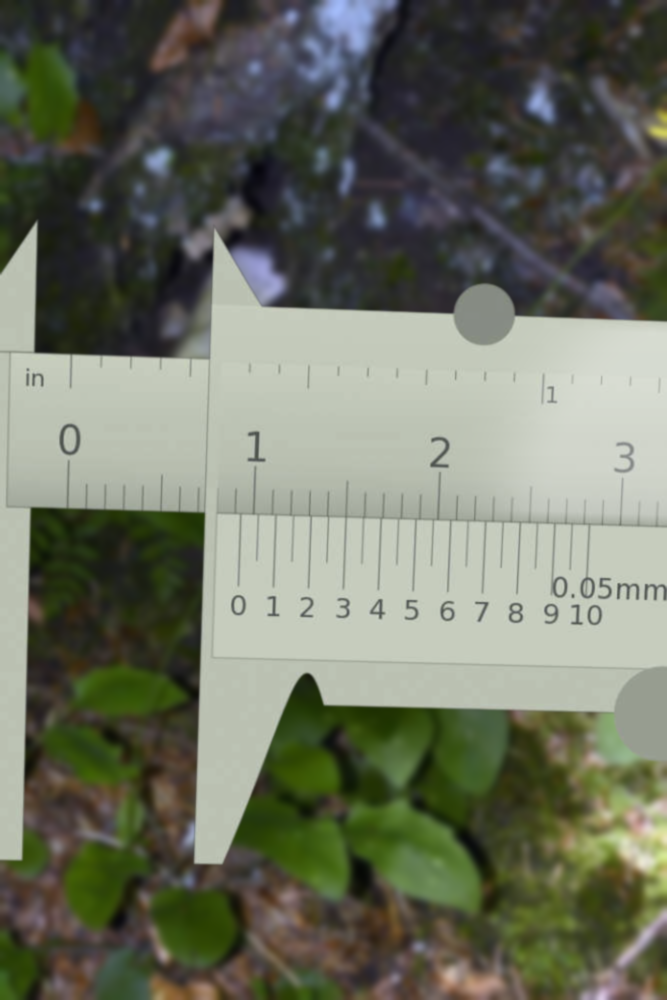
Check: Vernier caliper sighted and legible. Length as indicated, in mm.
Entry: 9.3 mm
